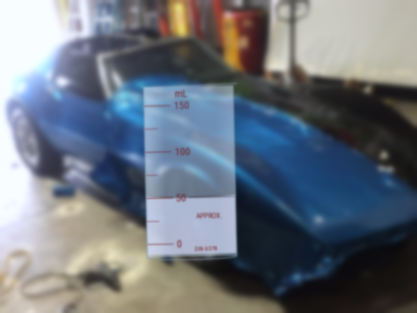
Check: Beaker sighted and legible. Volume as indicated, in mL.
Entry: 50 mL
